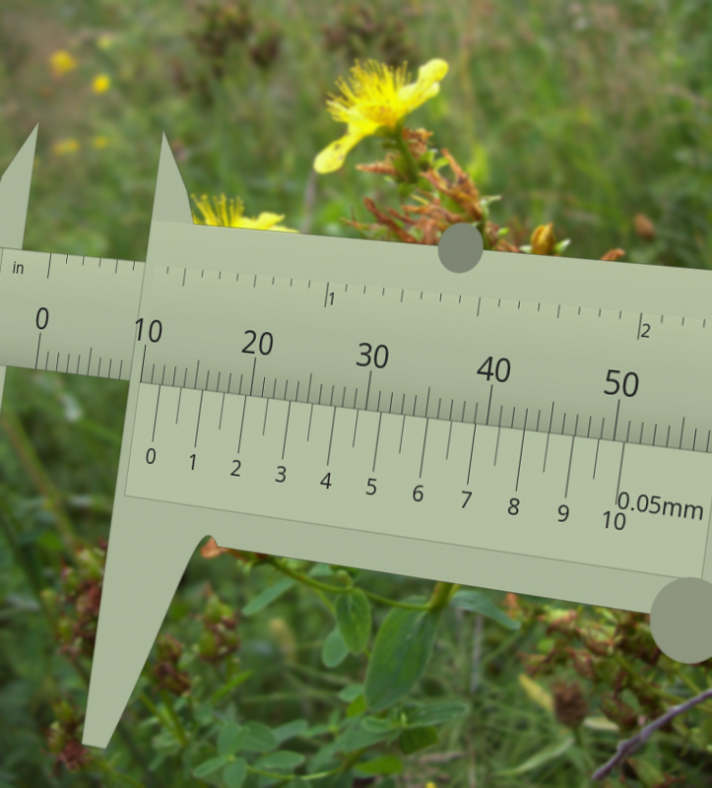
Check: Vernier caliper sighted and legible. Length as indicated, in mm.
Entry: 11.8 mm
